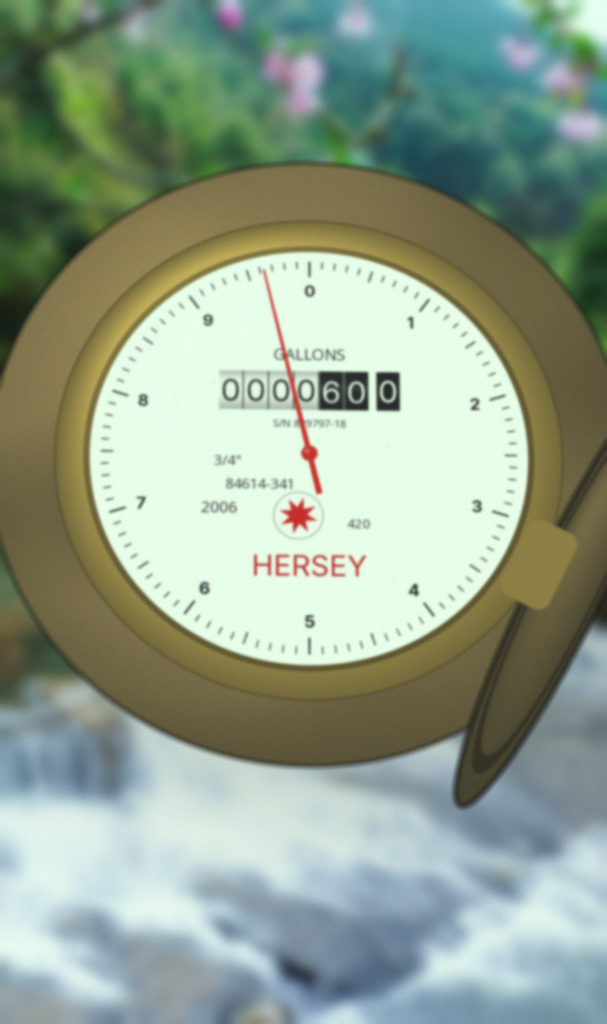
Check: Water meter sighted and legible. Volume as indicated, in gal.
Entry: 599.6 gal
